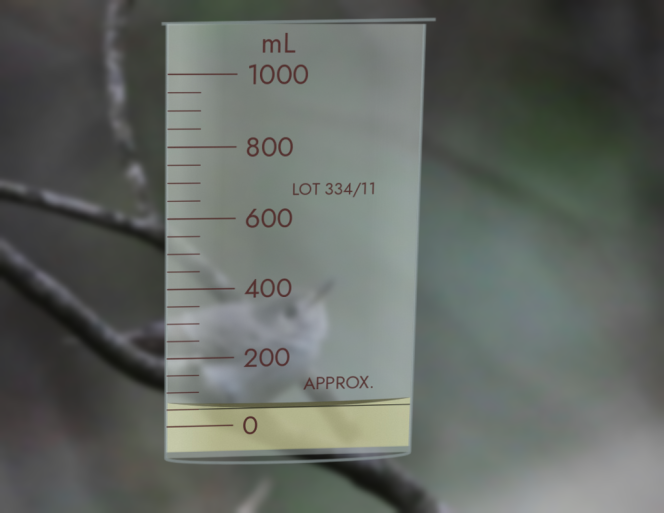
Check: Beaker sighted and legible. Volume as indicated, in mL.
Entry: 50 mL
